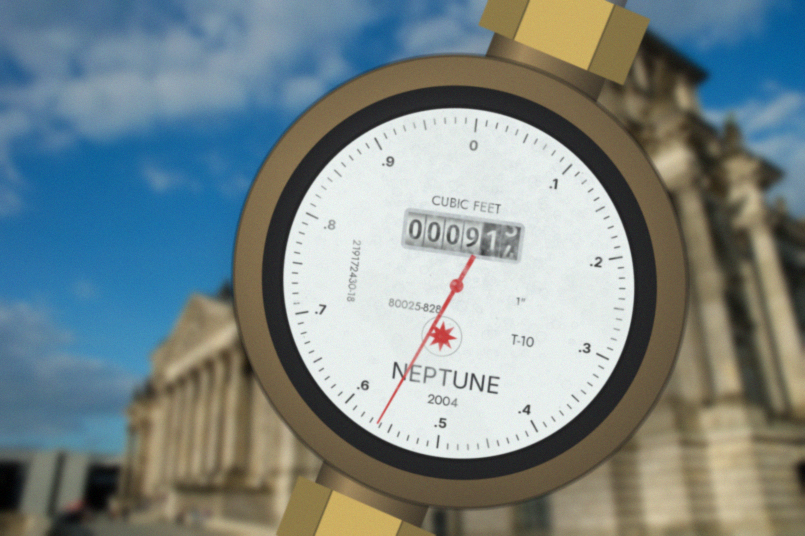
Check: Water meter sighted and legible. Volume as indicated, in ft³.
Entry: 913.56 ft³
